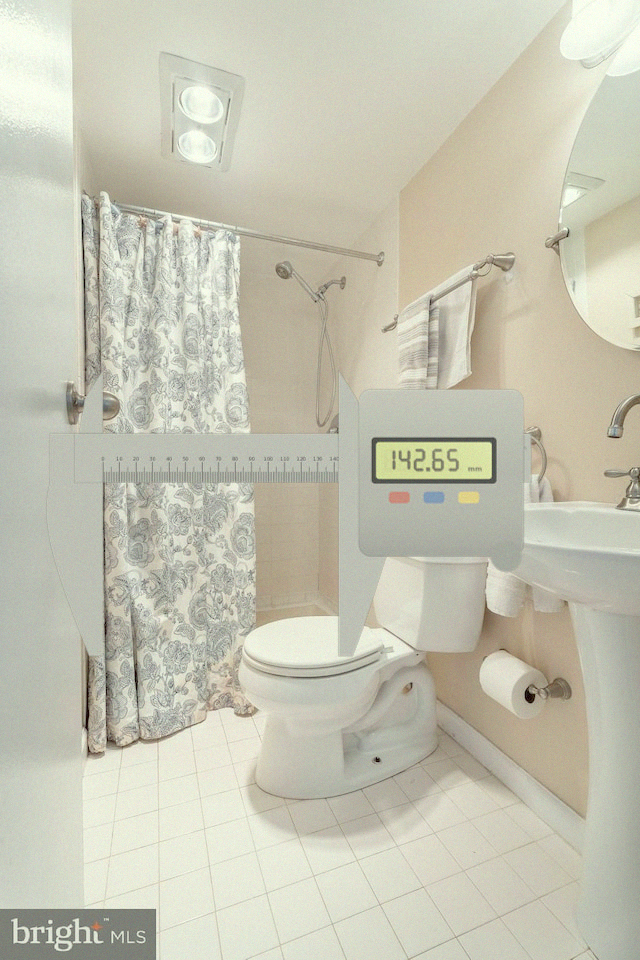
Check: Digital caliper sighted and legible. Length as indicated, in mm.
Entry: 142.65 mm
